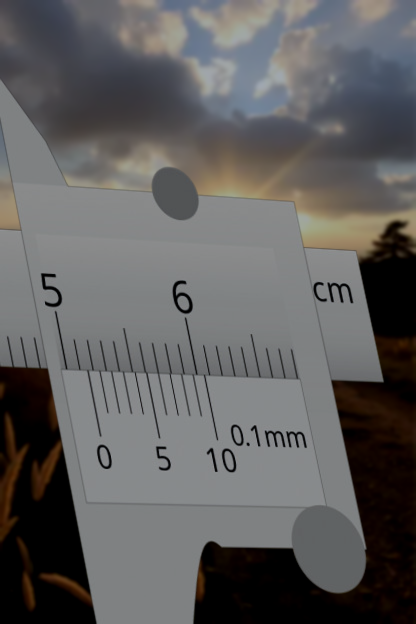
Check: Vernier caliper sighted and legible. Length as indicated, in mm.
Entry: 51.6 mm
